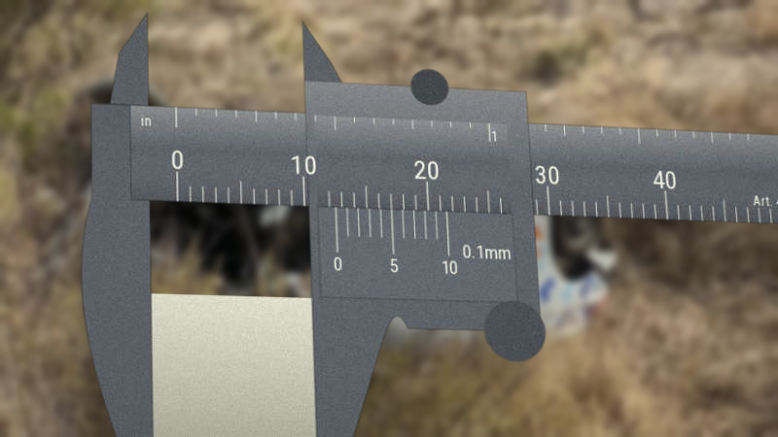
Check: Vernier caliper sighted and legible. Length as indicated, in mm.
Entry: 12.5 mm
